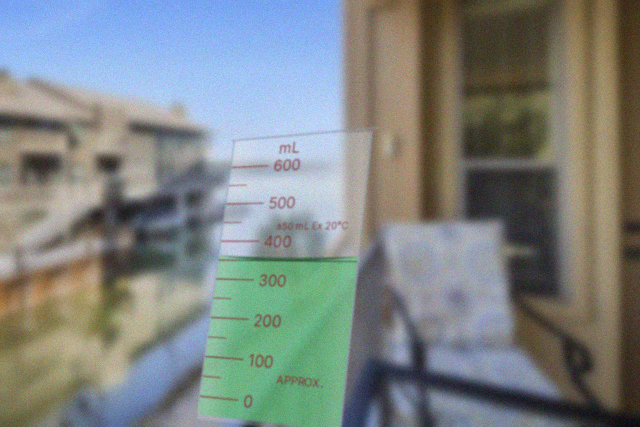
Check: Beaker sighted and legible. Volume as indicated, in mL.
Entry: 350 mL
